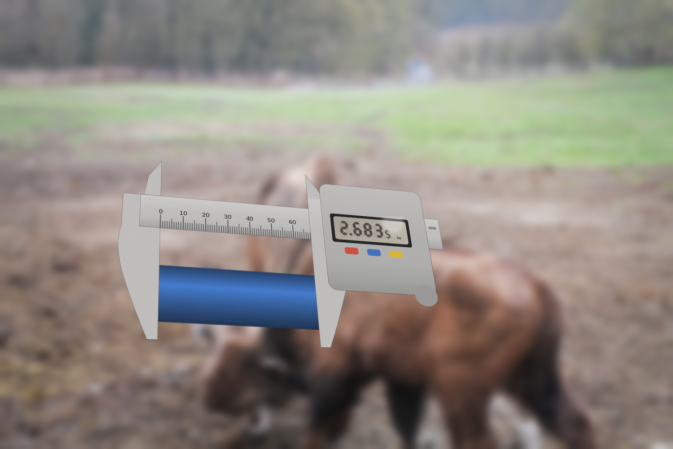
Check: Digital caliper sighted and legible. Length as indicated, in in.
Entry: 2.6835 in
